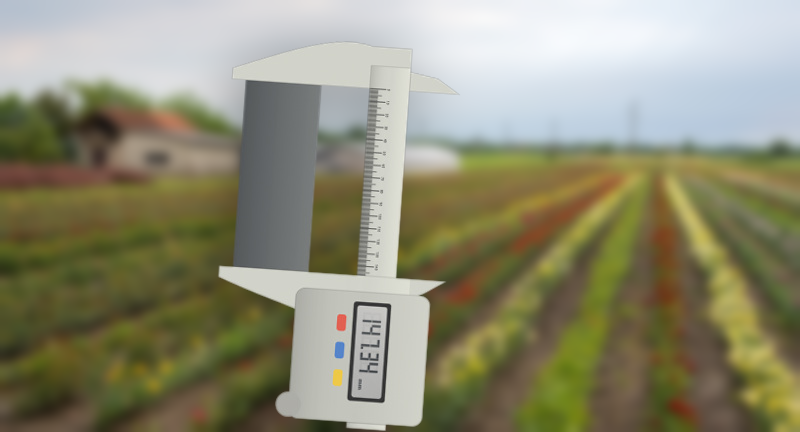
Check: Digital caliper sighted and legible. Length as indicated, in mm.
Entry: 147.34 mm
